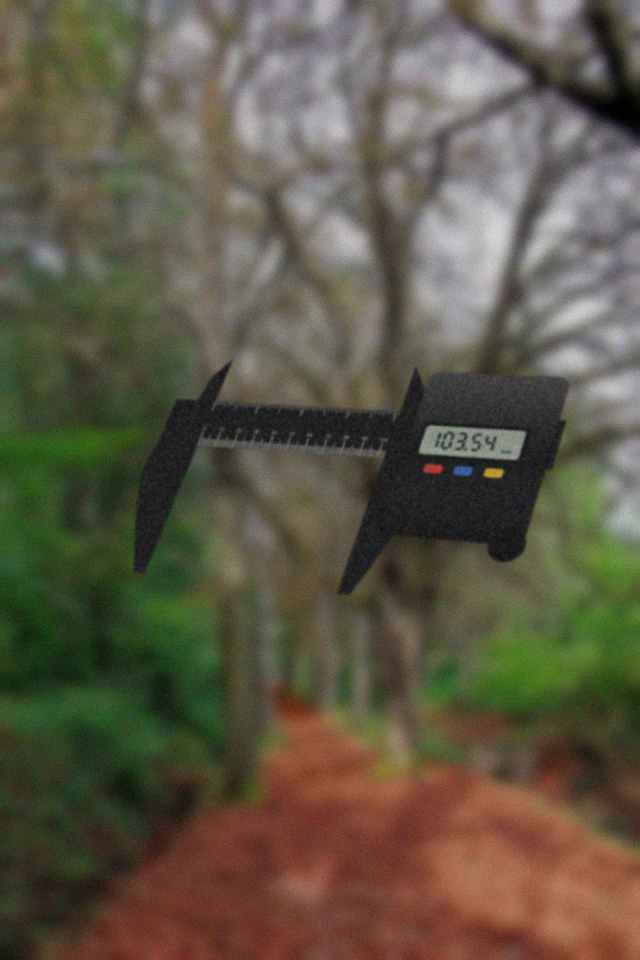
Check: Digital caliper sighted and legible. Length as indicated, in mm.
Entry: 103.54 mm
